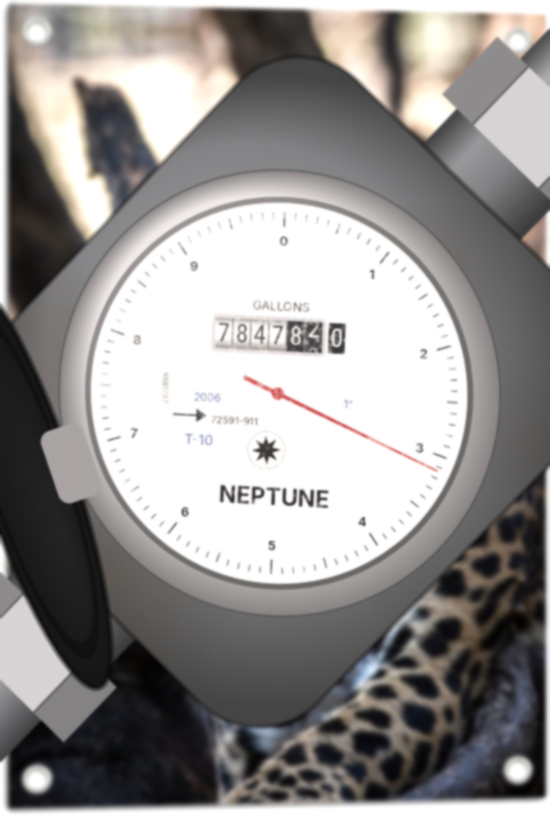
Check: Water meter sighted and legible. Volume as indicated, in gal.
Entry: 7847823.1 gal
